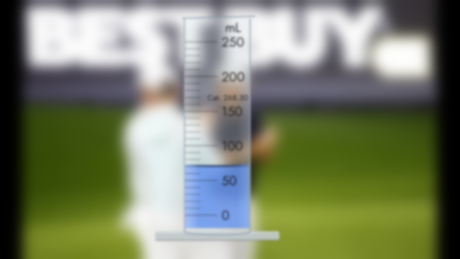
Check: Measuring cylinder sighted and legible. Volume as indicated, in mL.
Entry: 70 mL
